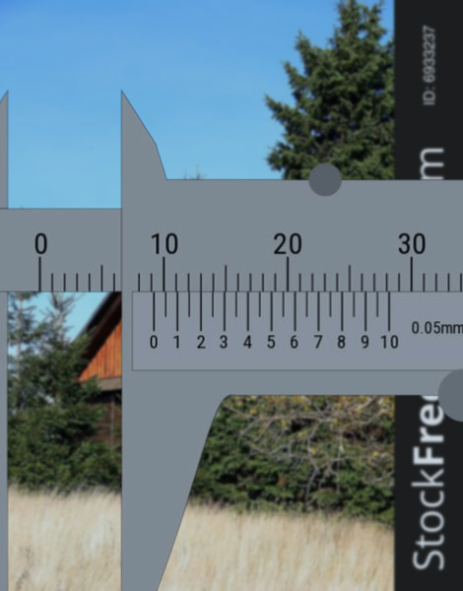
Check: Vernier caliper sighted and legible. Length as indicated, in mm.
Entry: 9.2 mm
